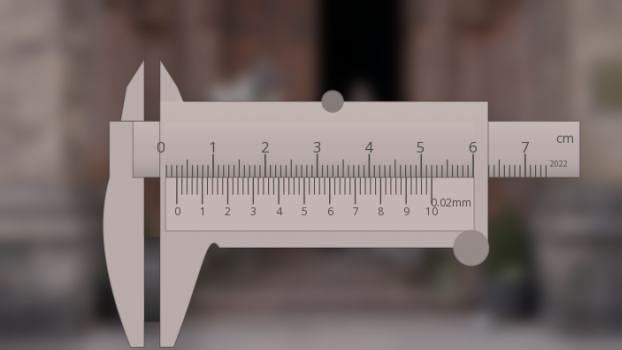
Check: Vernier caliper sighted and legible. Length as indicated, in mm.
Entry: 3.0 mm
